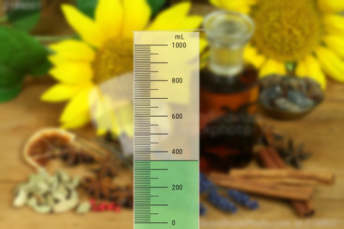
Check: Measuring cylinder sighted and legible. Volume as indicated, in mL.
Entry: 350 mL
